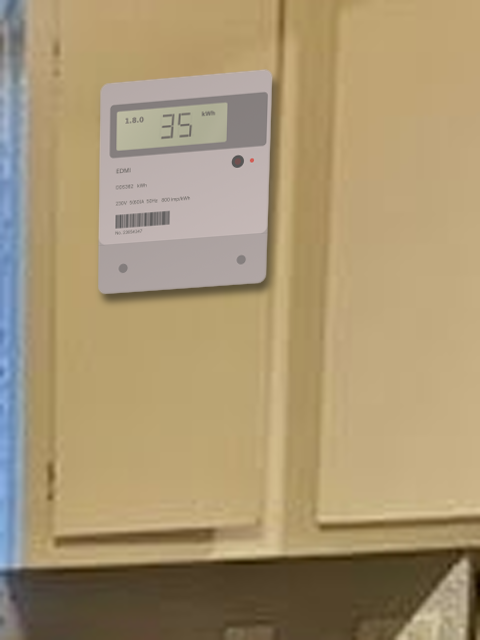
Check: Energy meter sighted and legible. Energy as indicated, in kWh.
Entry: 35 kWh
